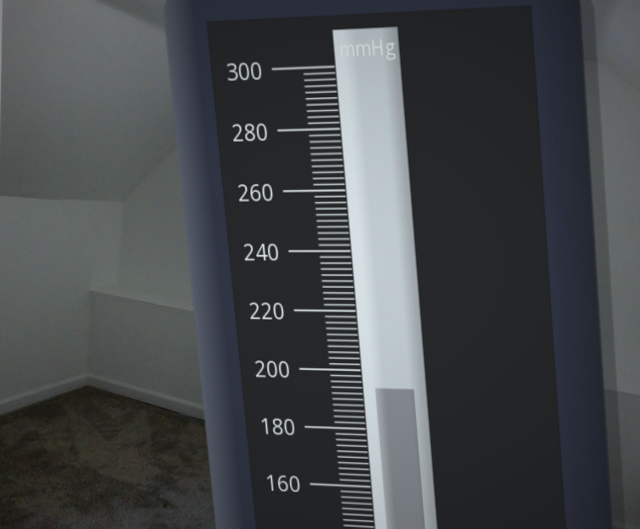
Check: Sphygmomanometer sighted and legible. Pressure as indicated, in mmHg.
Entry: 194 mmHg
